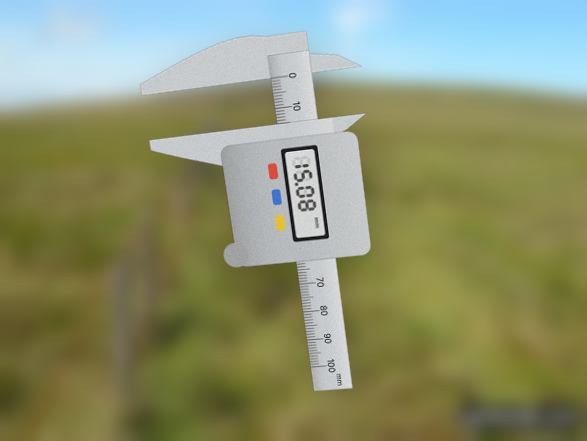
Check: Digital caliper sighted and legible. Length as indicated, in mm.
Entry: 15.08 mm
